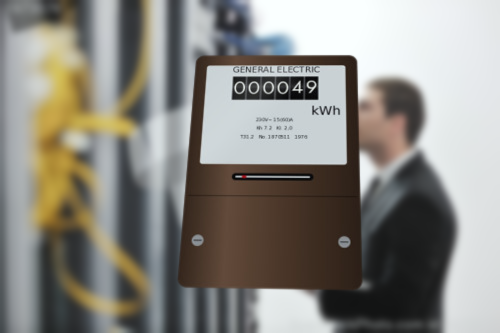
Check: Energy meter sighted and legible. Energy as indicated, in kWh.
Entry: 49 kWh
